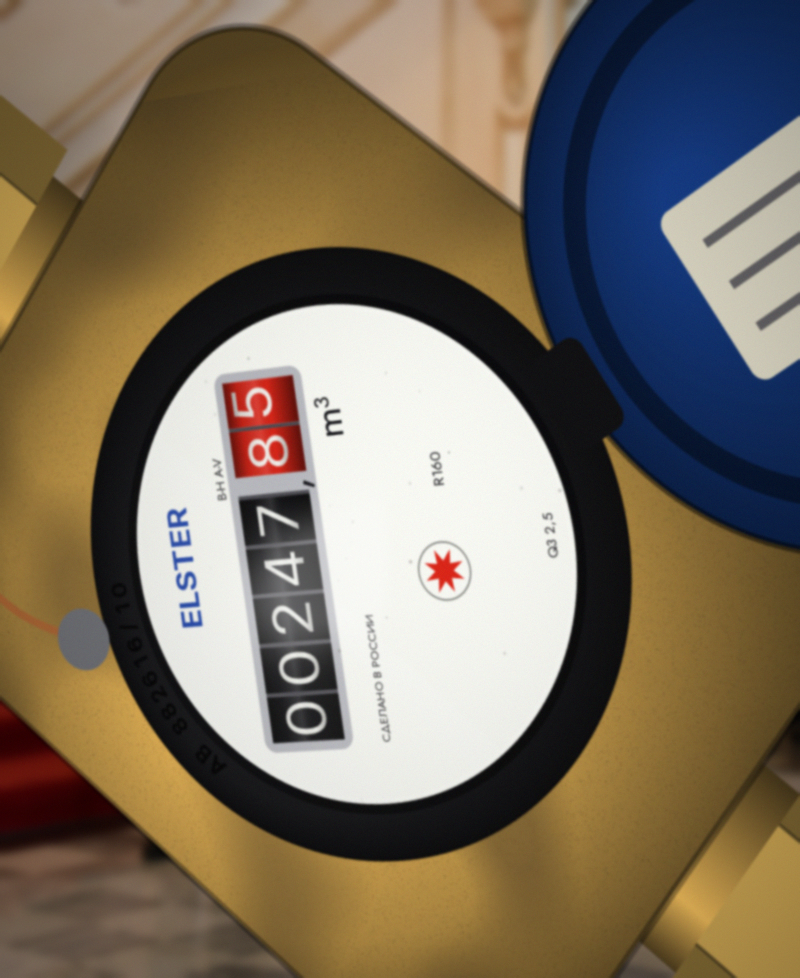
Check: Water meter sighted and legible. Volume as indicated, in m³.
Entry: 247.85 m³
